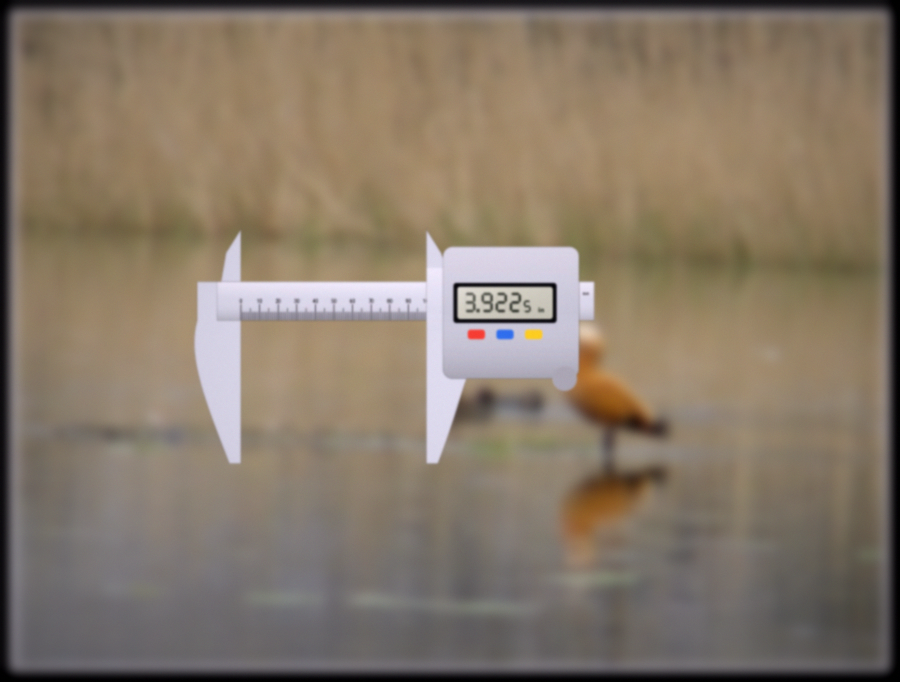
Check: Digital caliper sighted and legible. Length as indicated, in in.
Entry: 3.9225 in
